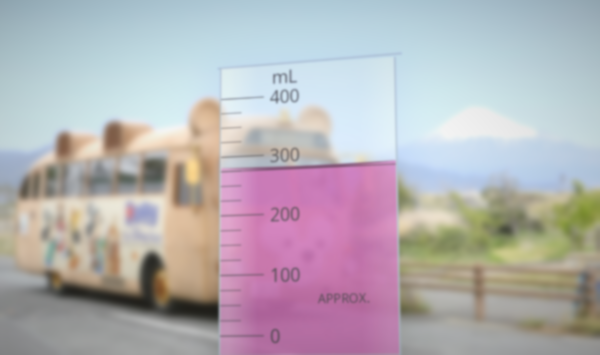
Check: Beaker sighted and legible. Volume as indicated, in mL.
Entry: 275 mL
